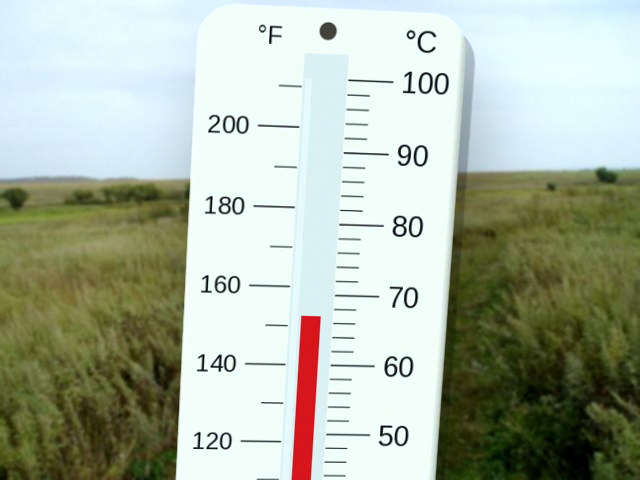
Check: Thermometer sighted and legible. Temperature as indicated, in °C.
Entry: 67 °C
